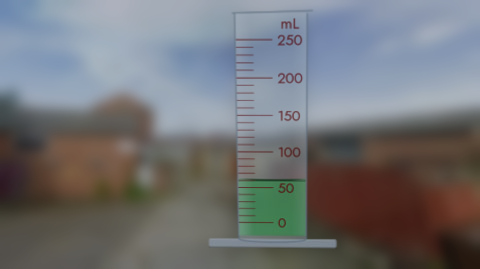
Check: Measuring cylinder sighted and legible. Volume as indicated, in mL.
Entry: 60 mL
